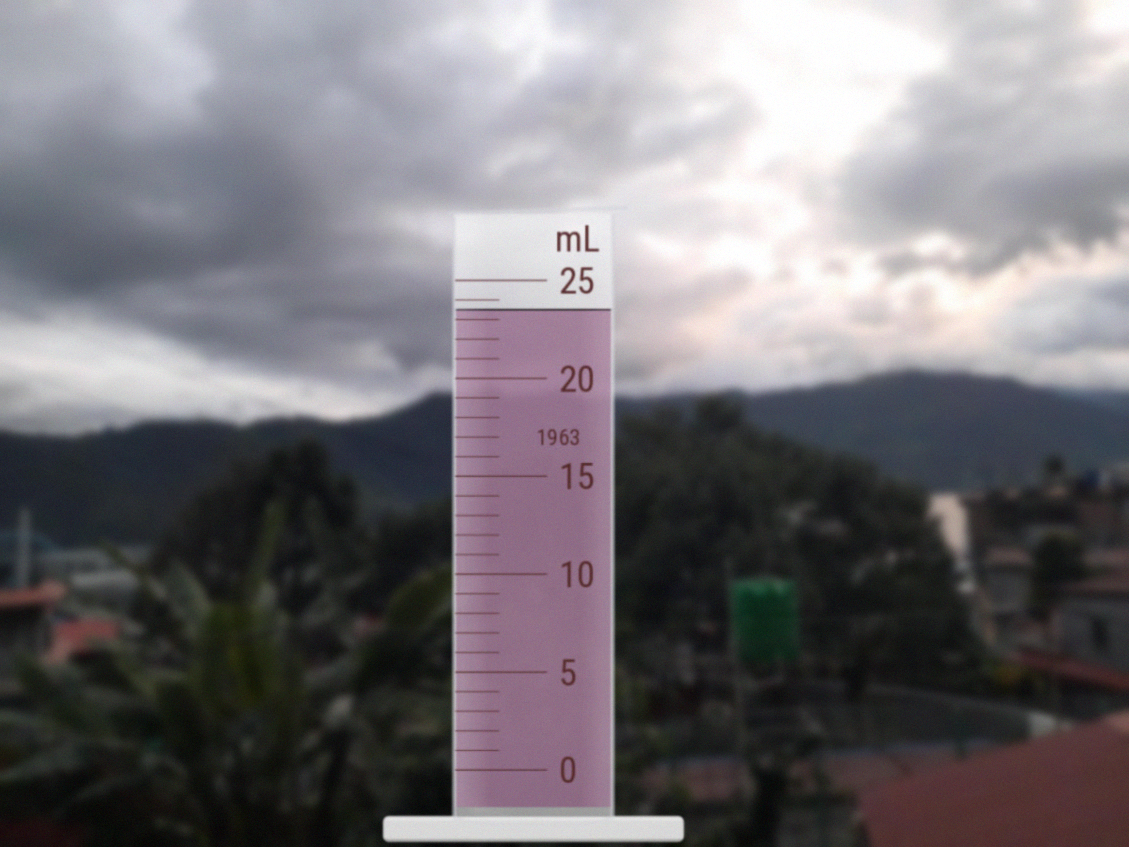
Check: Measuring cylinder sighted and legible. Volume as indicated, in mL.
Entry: 23.5 mL
